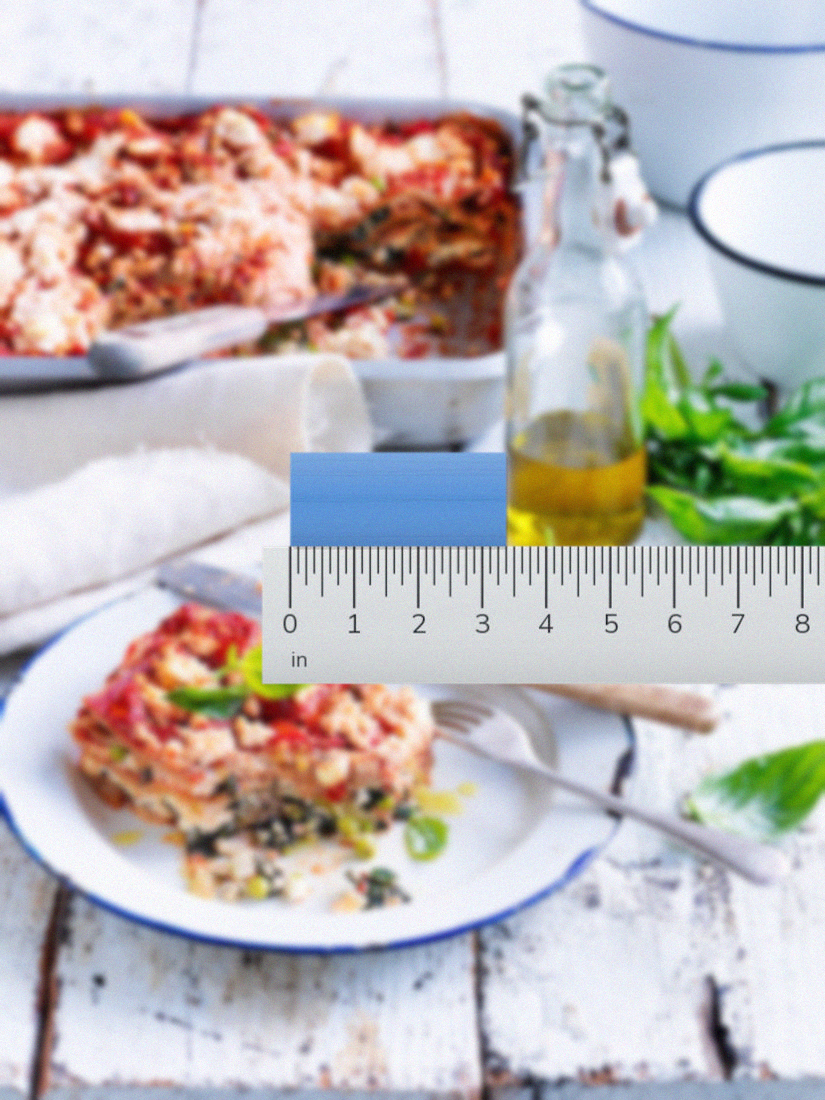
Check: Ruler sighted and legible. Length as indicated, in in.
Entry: 3.375 in
